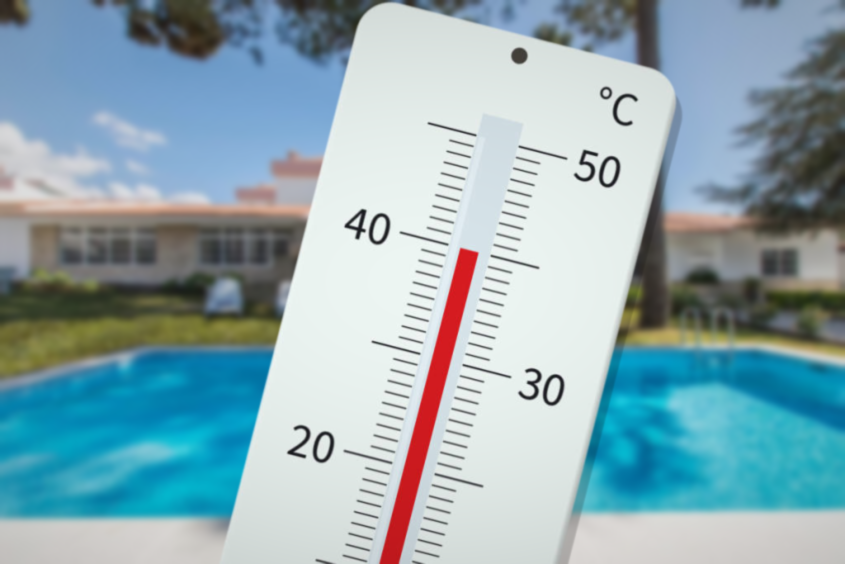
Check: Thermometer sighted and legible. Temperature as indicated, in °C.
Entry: 40 °C
